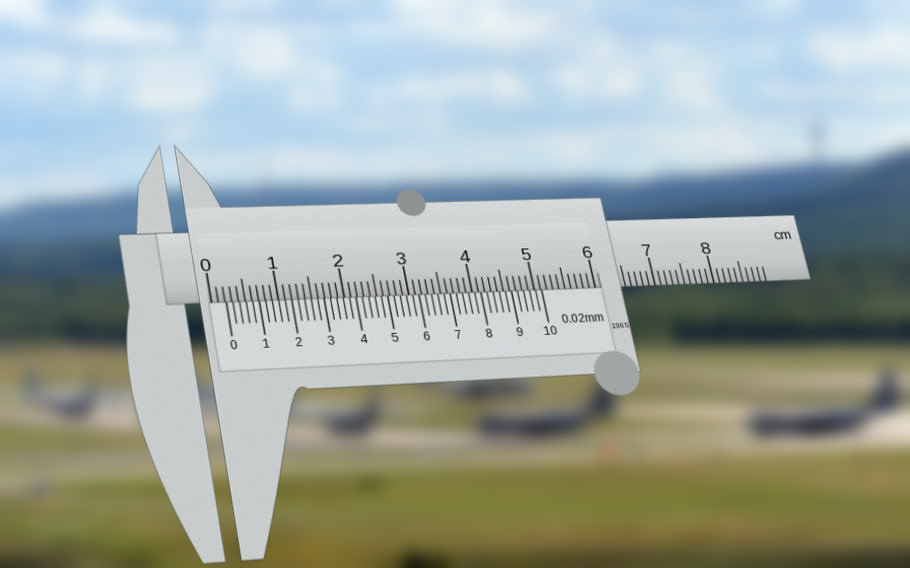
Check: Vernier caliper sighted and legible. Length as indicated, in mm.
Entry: 2.2 mm
